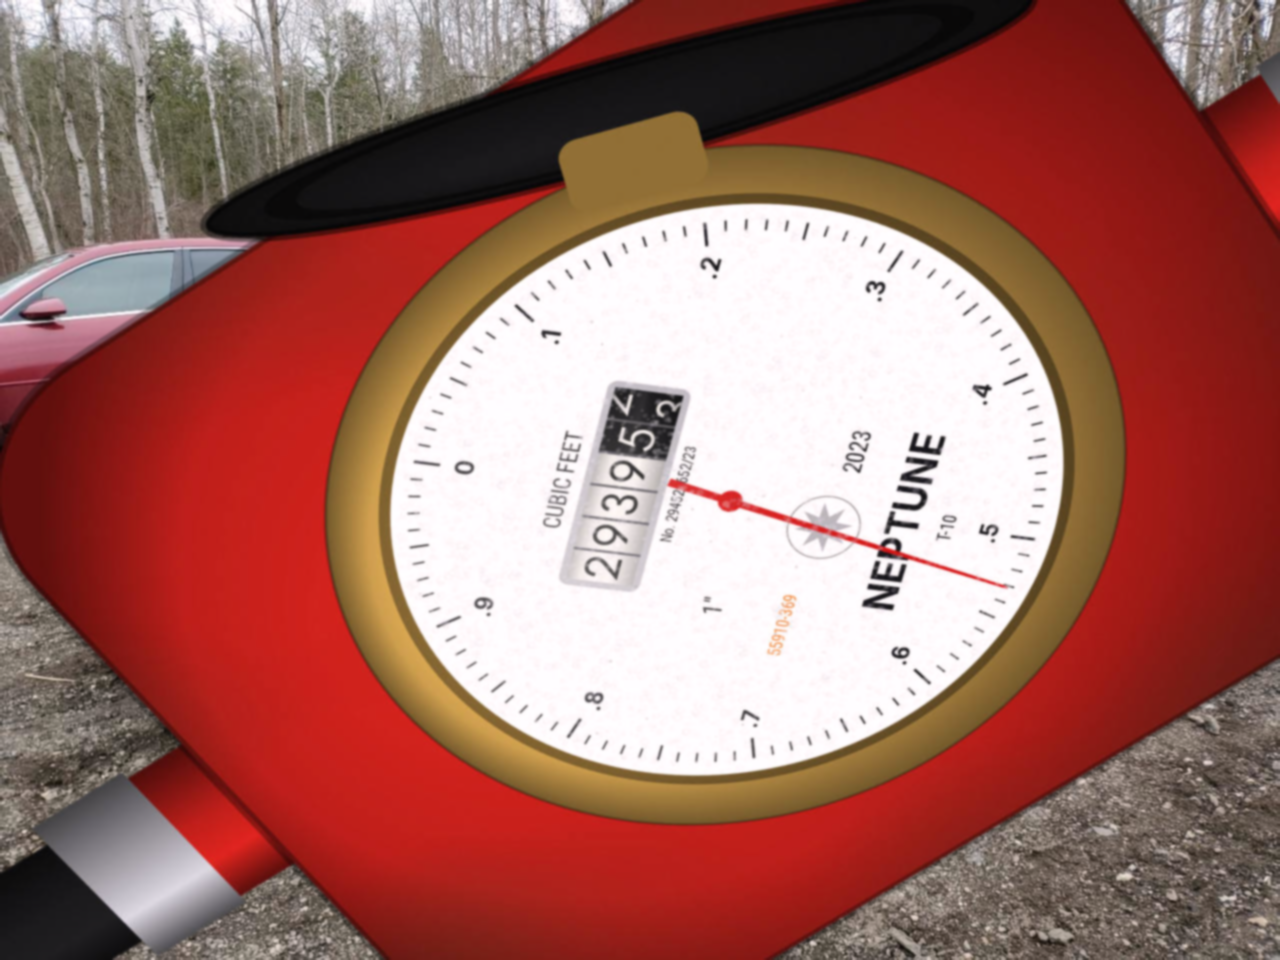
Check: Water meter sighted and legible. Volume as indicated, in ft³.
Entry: 293952.53 ft³
